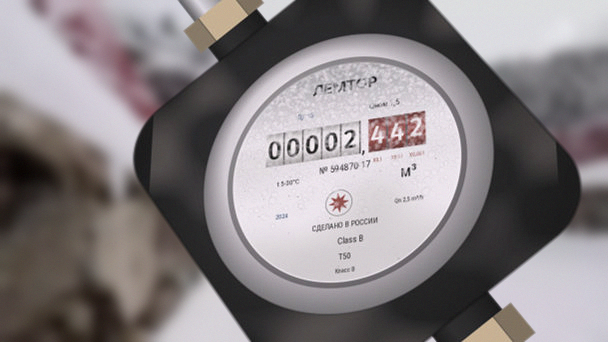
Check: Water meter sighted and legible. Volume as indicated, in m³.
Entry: 2.442 m³
